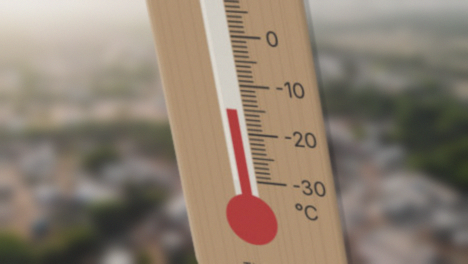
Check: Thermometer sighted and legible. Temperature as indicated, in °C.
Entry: -15 °C
